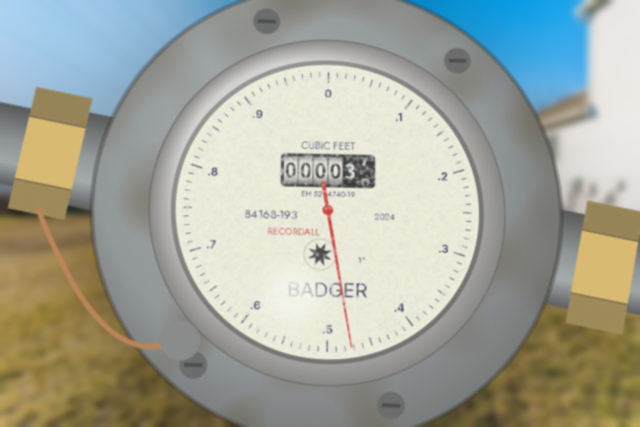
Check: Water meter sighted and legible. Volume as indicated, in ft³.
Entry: 37.47 ft³
